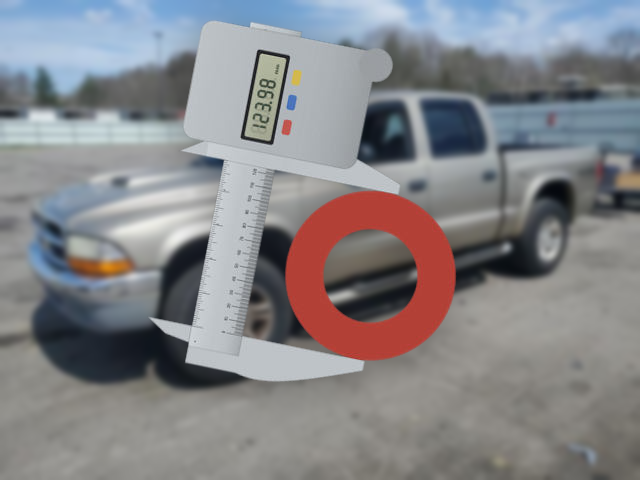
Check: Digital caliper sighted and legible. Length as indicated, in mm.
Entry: 123.98 mm
